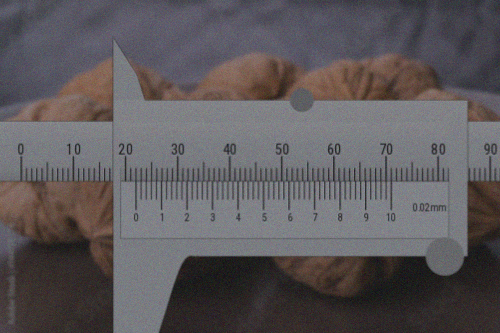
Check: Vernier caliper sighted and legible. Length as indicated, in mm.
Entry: 22.0 mm
